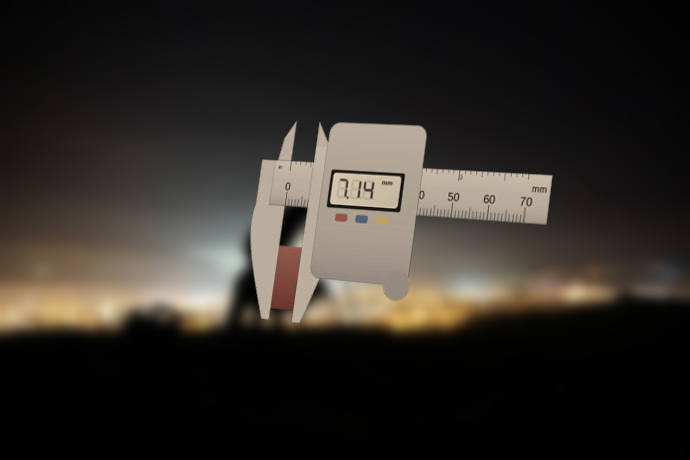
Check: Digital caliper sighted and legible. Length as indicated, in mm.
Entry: 7.14 mm
